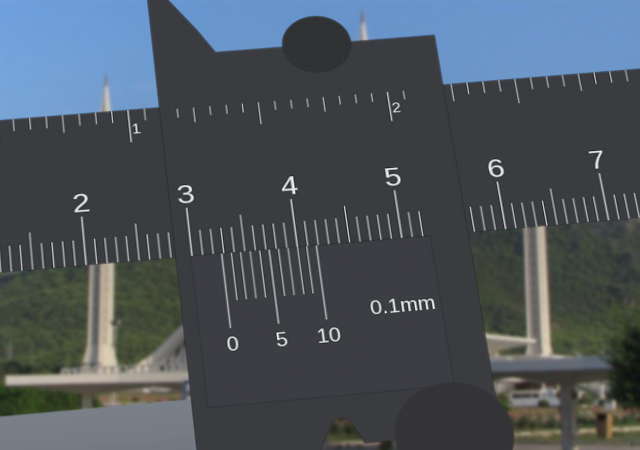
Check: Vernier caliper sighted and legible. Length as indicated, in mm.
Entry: 32.8 mm
